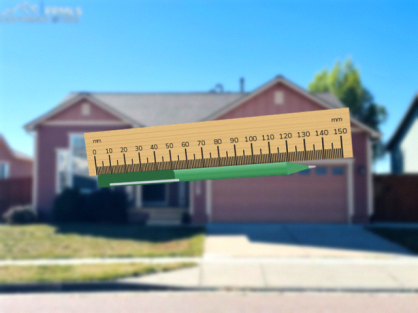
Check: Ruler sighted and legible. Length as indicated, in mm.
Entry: 135 mm
